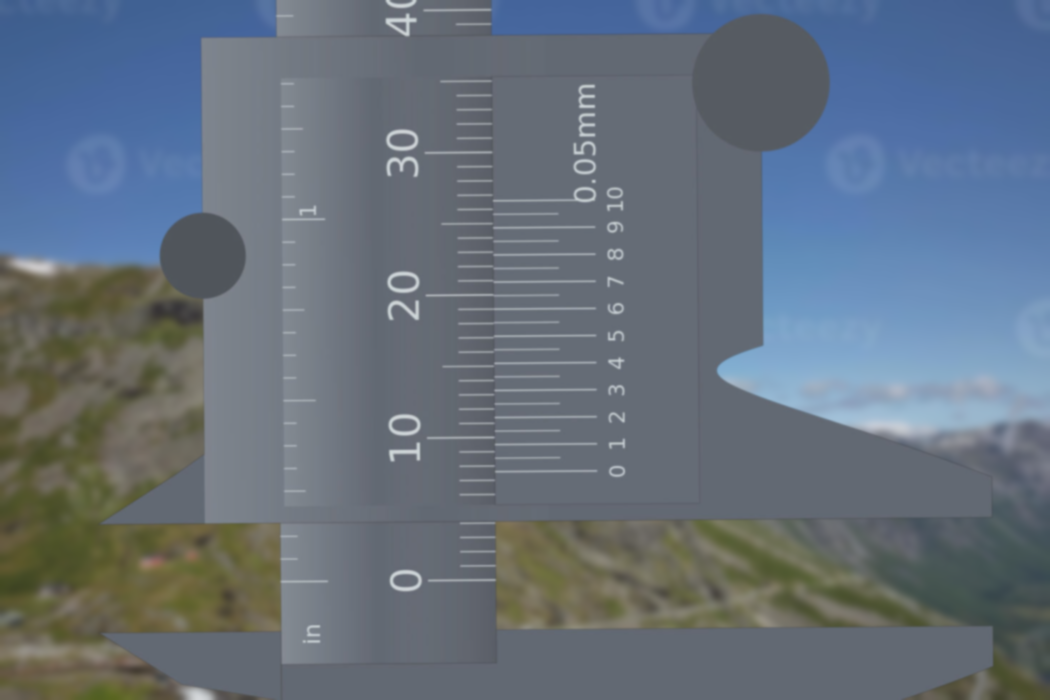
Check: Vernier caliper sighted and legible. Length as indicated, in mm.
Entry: 7.6 mm
